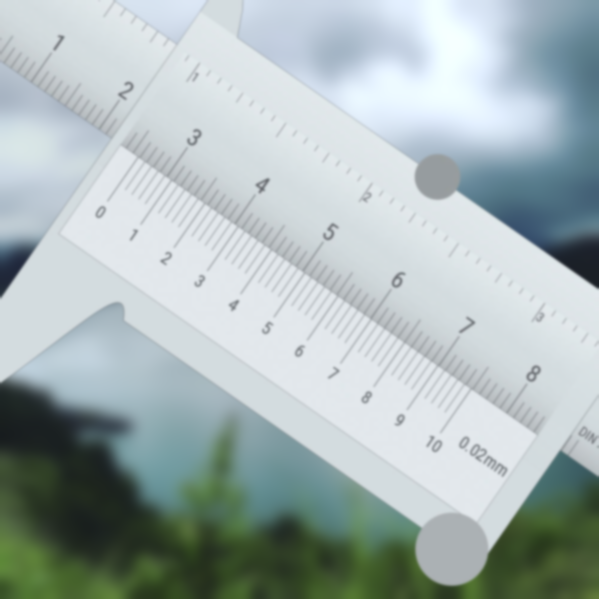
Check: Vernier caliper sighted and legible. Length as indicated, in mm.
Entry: 25.8 mm
